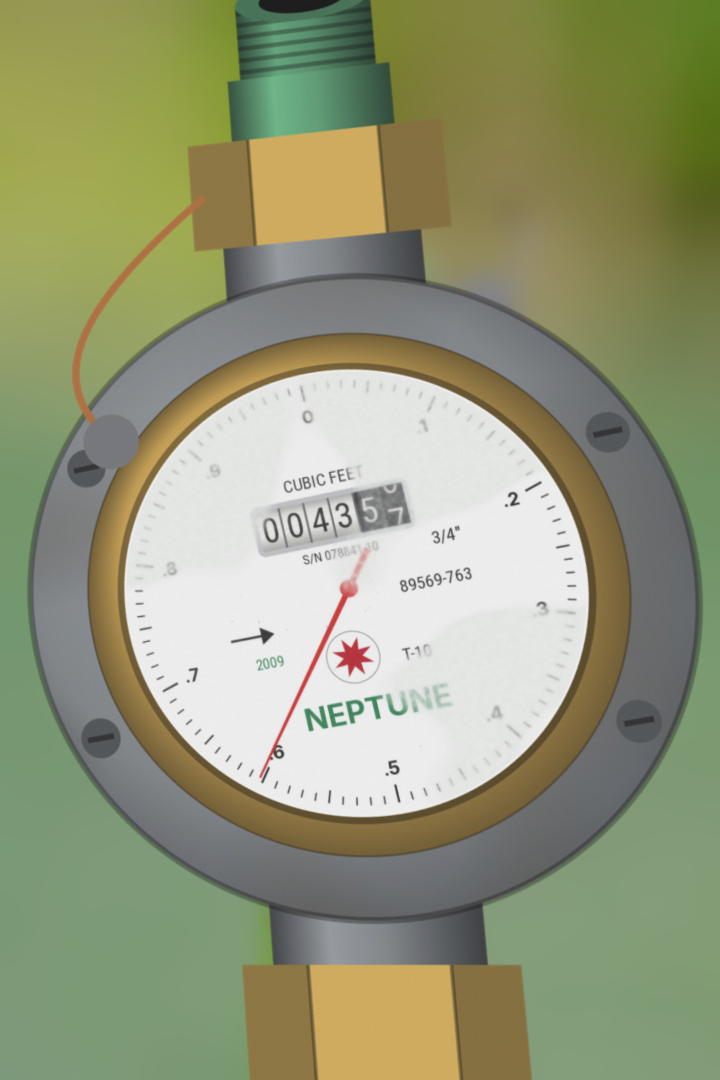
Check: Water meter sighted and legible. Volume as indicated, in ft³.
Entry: 4356.60 ft³
